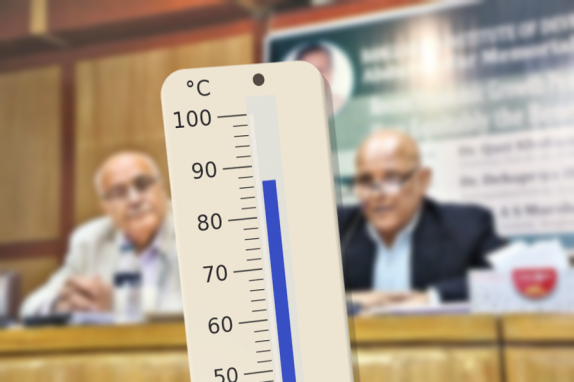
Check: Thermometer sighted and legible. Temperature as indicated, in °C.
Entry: 87 °C
